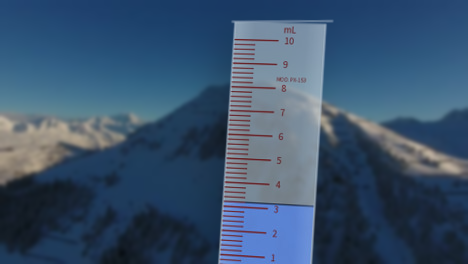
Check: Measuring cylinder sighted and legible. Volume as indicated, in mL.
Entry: 3.2 mL
